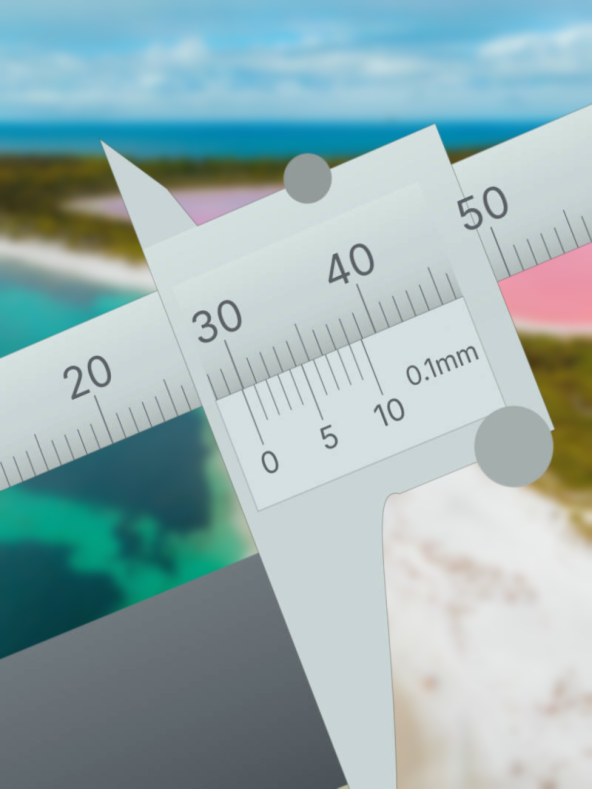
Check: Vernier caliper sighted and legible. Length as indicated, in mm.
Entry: 29.9 mm
